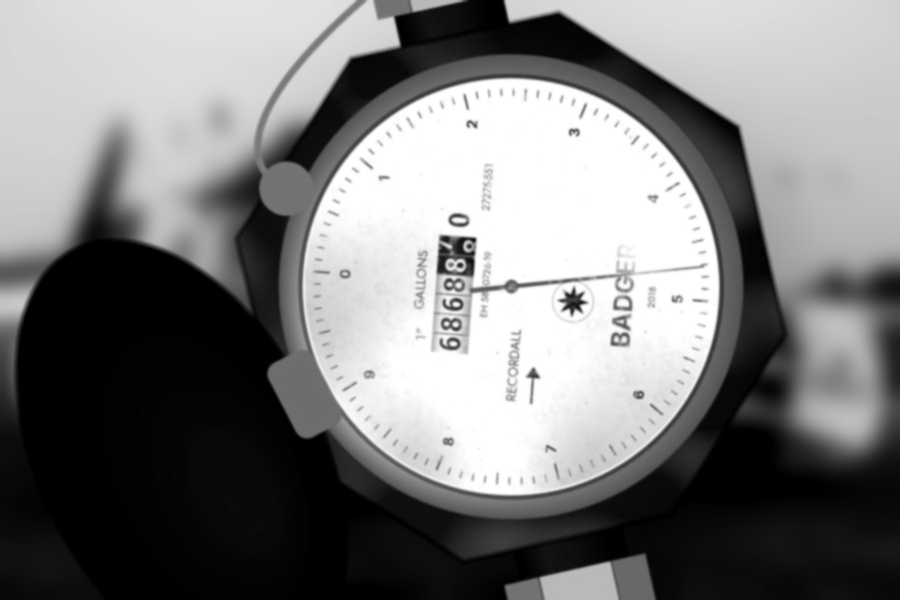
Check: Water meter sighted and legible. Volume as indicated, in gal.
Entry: 6868874.7 gal
